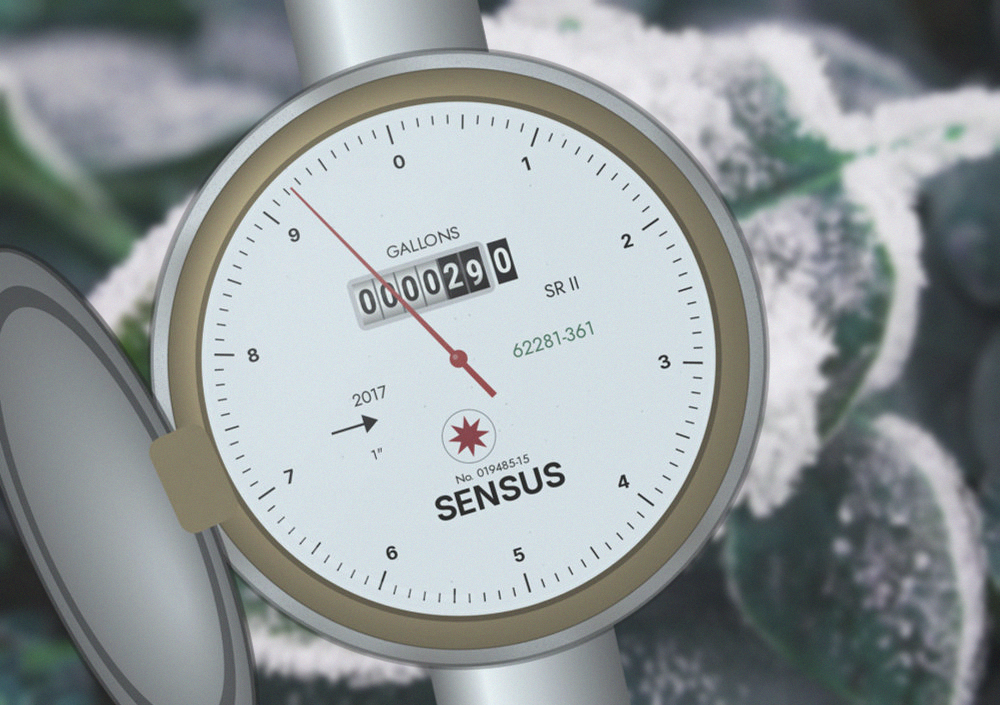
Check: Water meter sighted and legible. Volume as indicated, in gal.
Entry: 289.2 gal
